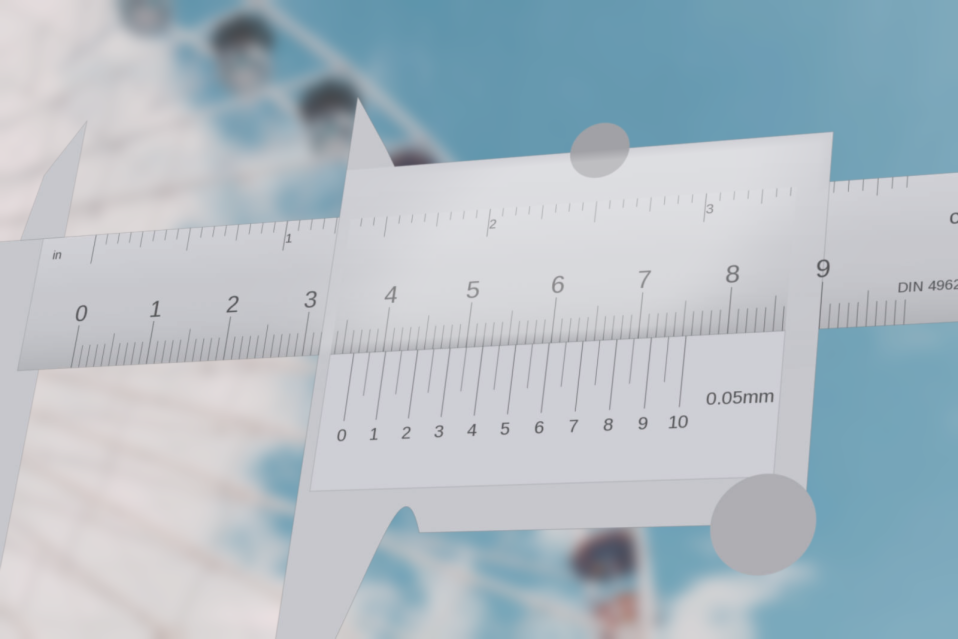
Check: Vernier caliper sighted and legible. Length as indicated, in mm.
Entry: 36.4 mm
